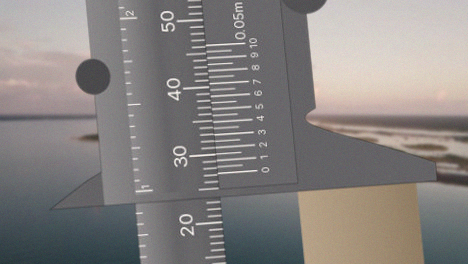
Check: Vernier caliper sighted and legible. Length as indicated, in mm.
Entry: 27.2 mm
